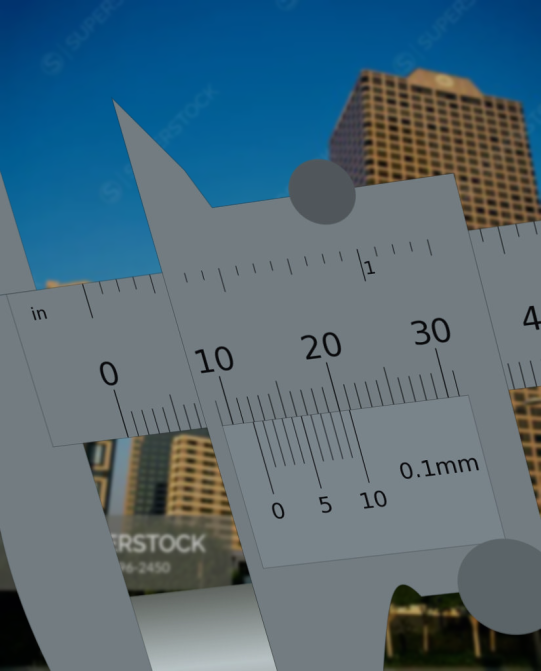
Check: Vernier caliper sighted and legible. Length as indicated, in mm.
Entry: 11.9 mm
